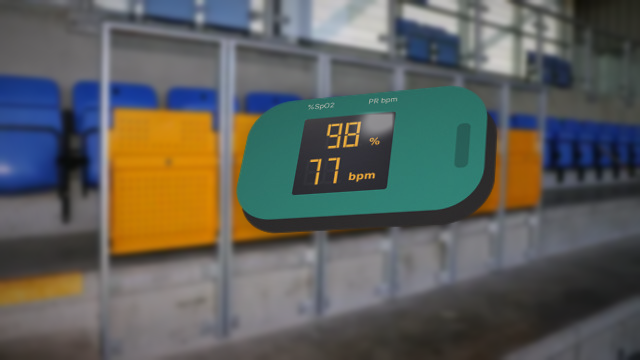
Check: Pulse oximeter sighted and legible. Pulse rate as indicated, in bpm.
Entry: 77 bpm
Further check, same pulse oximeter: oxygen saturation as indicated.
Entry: 98 %
